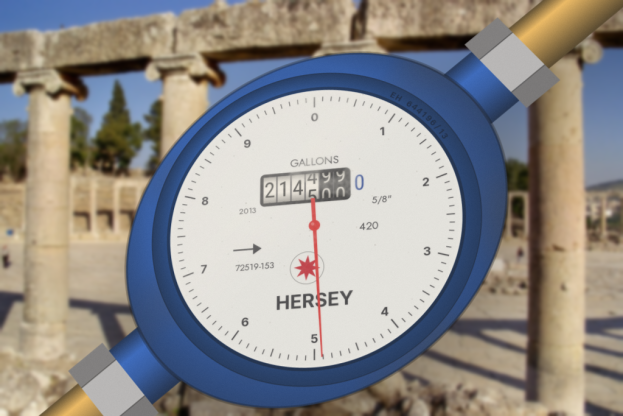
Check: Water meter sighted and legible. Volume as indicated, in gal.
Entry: 2144994.9 gal
